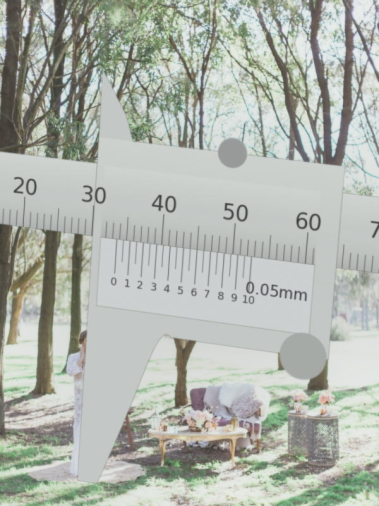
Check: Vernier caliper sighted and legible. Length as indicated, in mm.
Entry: 33.6 mm
